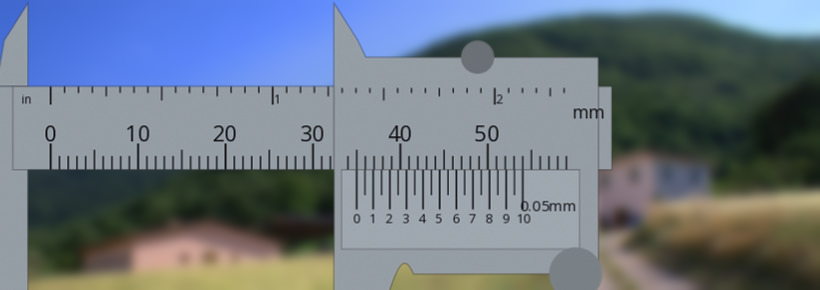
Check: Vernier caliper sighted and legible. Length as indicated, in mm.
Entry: 35.0 mm
